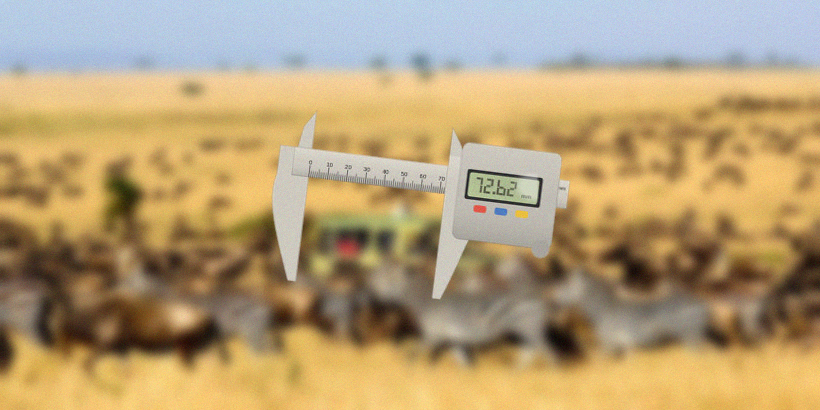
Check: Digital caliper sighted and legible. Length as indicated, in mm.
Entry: 72.62 mm
